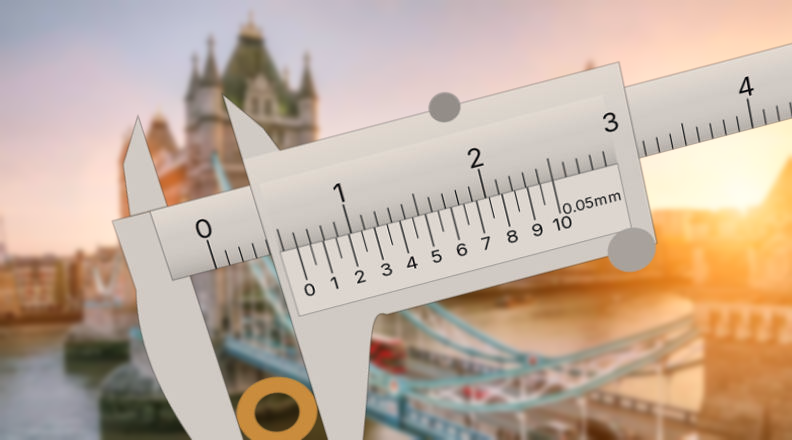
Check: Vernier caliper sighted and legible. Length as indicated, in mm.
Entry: 6.0 mm
